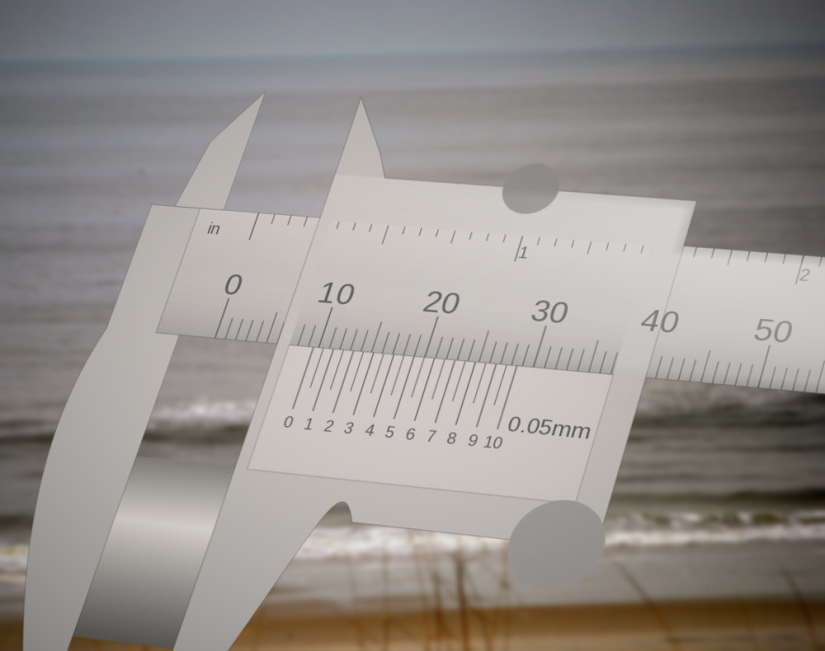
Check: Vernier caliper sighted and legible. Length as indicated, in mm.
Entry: 9.5 mm
